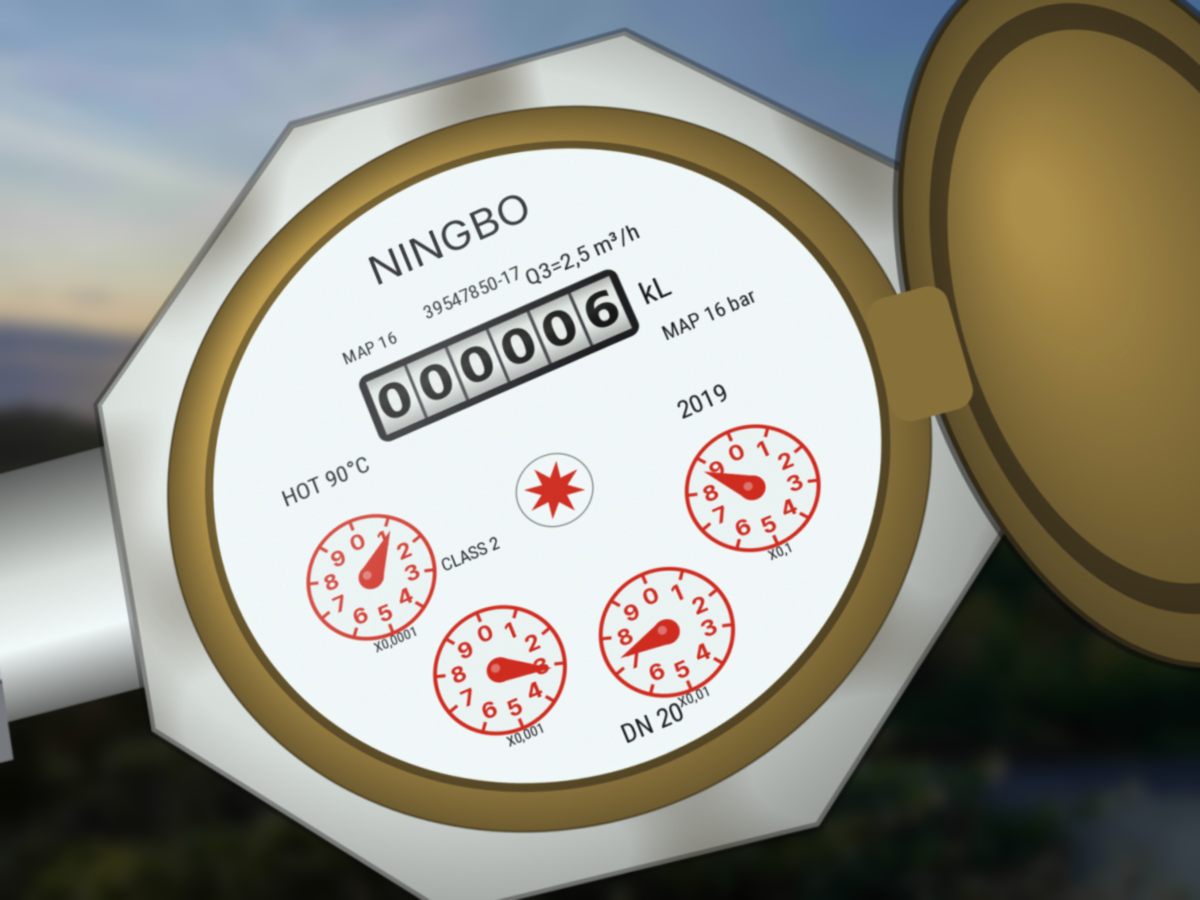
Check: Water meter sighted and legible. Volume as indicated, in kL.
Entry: 6.8731 kL
